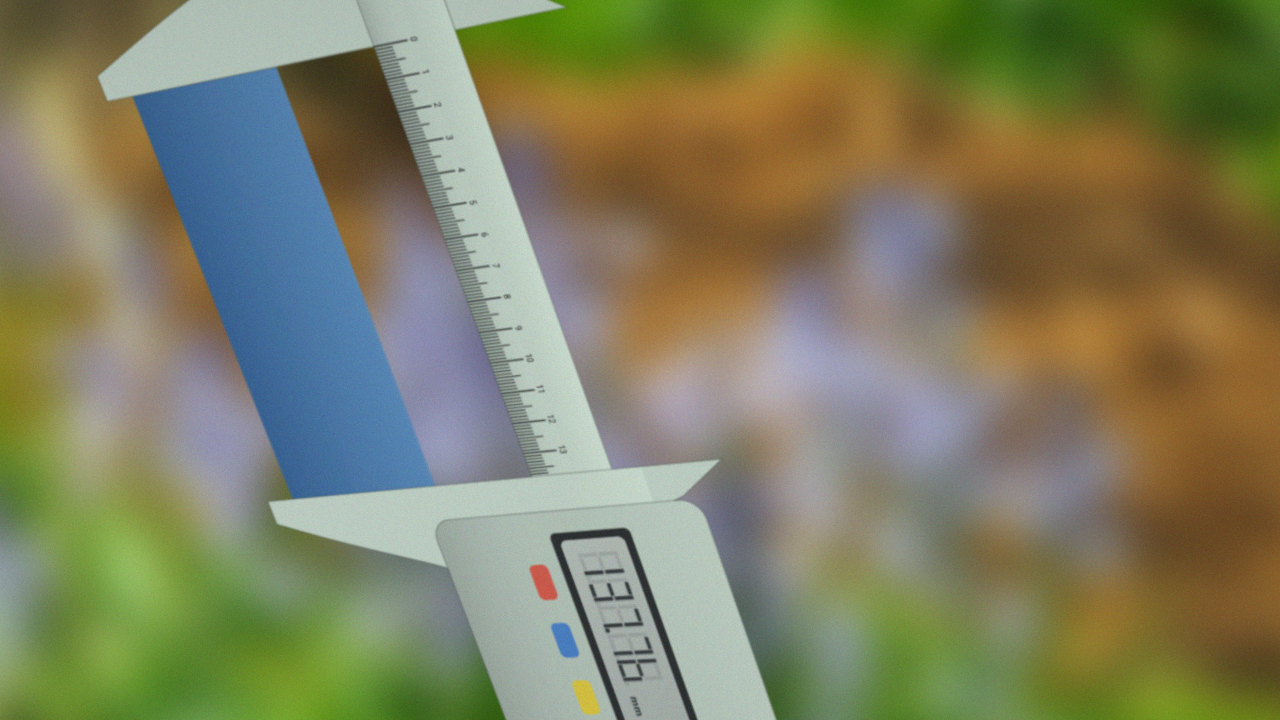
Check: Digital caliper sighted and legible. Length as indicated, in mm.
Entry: 137.76 mm
